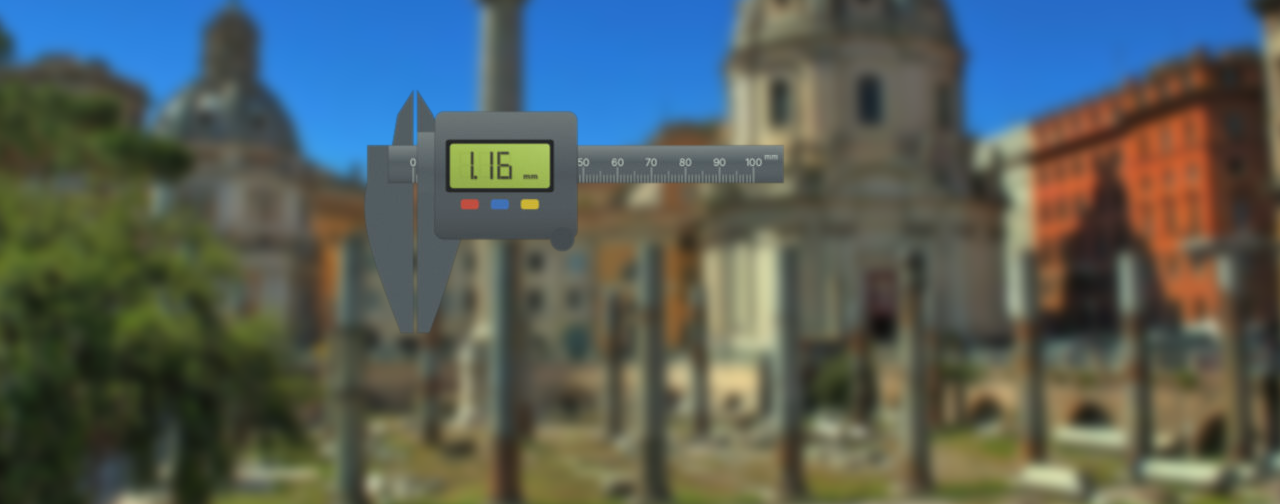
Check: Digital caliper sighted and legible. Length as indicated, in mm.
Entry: 1.16 mm
